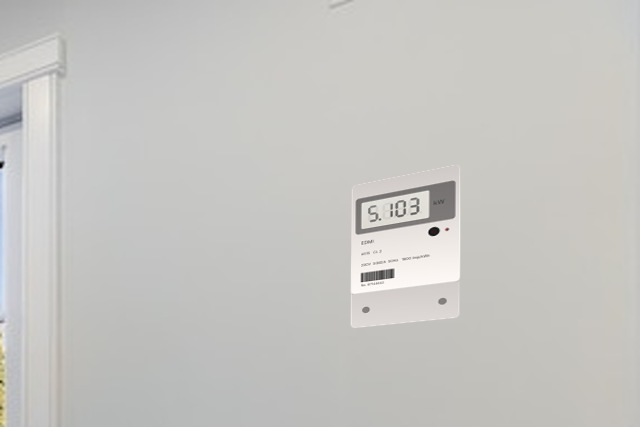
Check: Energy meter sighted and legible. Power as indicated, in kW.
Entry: 5.103 kW
